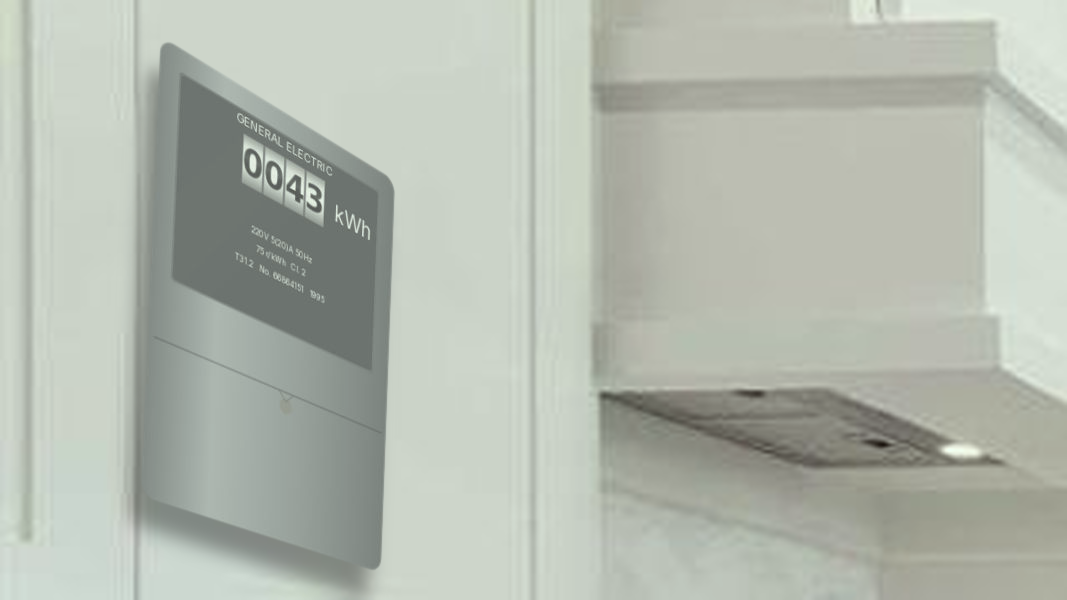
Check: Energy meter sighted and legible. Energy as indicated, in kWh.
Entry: 43 kWh
